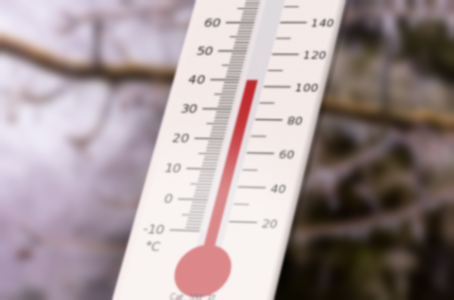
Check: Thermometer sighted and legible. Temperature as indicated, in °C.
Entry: 40 °C
